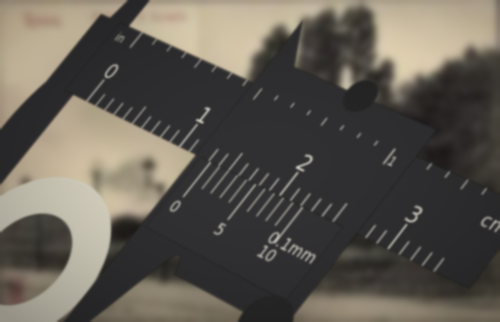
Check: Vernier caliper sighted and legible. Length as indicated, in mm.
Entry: 13.2 mm
